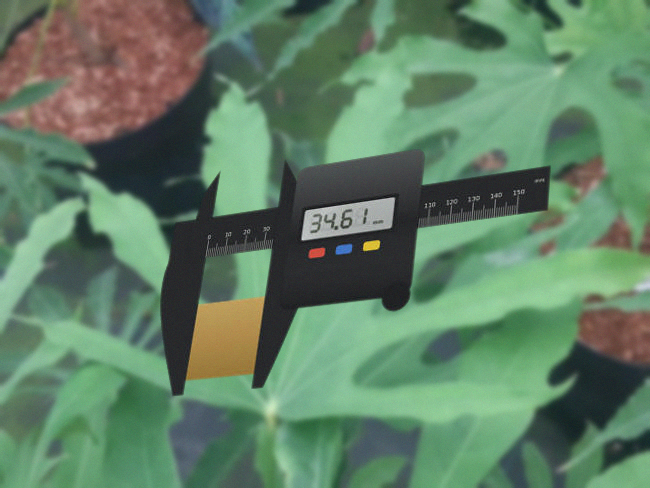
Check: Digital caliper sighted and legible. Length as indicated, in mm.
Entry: 34.61 mm
